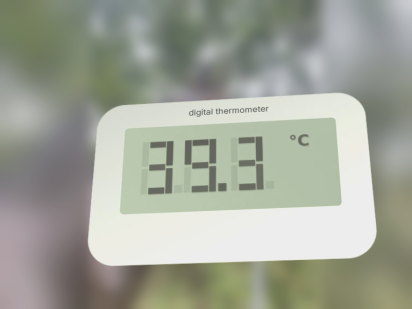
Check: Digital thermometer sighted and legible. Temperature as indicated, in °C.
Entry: 39.3 °C
